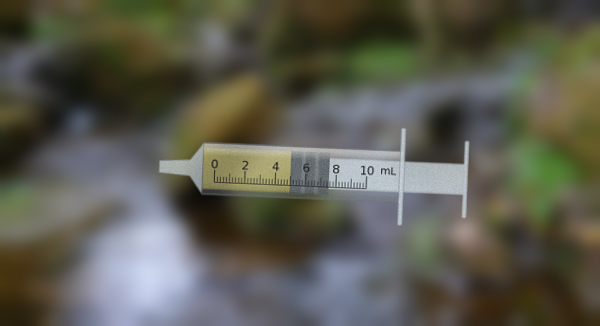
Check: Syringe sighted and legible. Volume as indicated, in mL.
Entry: 5 mL
